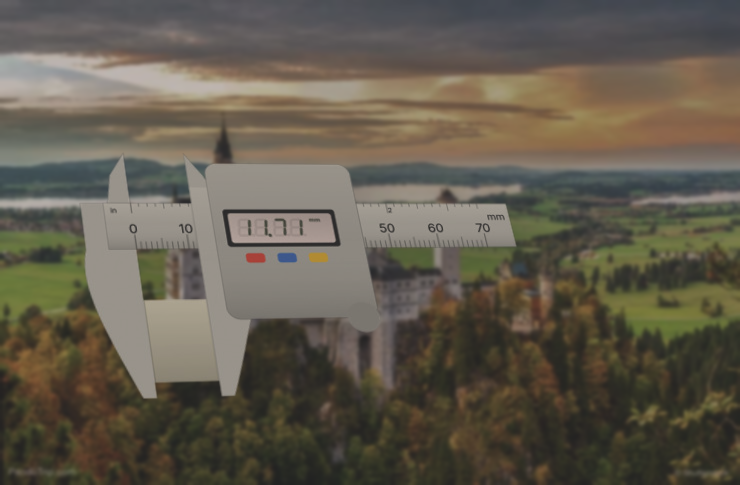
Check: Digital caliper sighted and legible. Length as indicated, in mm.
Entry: 11.71 mm
